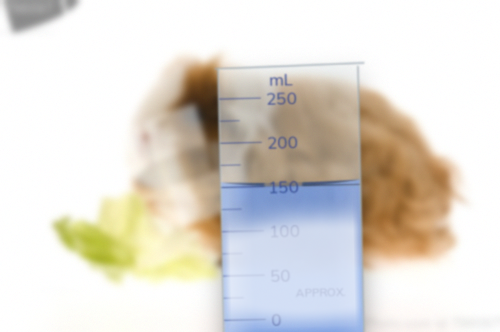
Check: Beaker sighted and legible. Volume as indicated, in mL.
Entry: 150 mL
